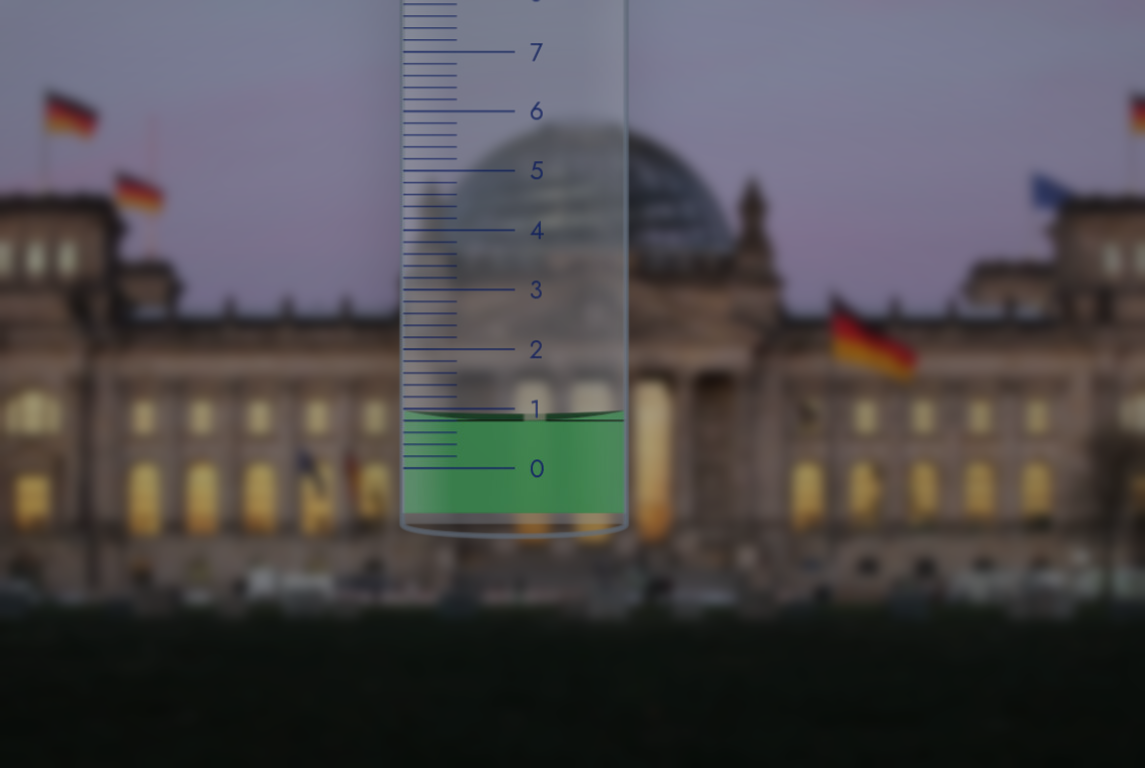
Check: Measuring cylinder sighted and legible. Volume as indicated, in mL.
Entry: 0.8 mL
